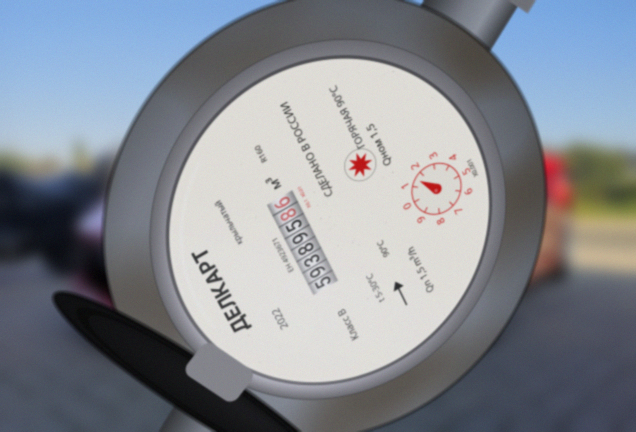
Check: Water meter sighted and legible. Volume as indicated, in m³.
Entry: 593895.861 m³
